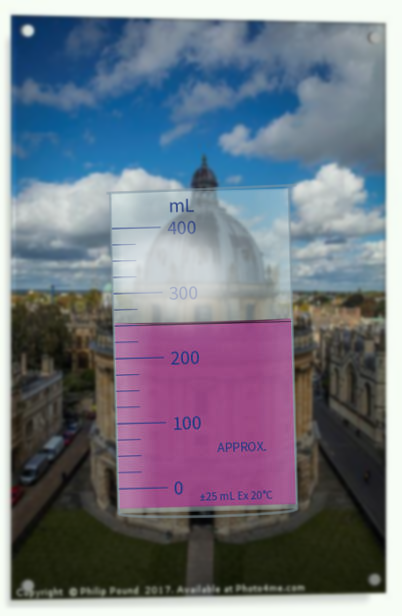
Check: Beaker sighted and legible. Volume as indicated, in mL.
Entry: 250 mL
